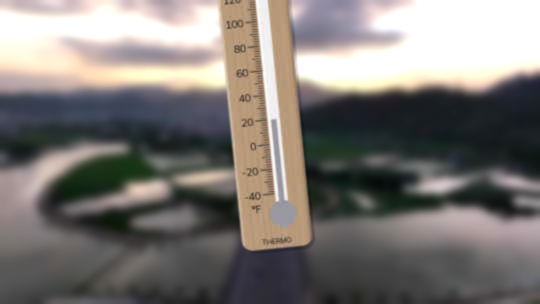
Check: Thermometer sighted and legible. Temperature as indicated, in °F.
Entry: 20 °F
